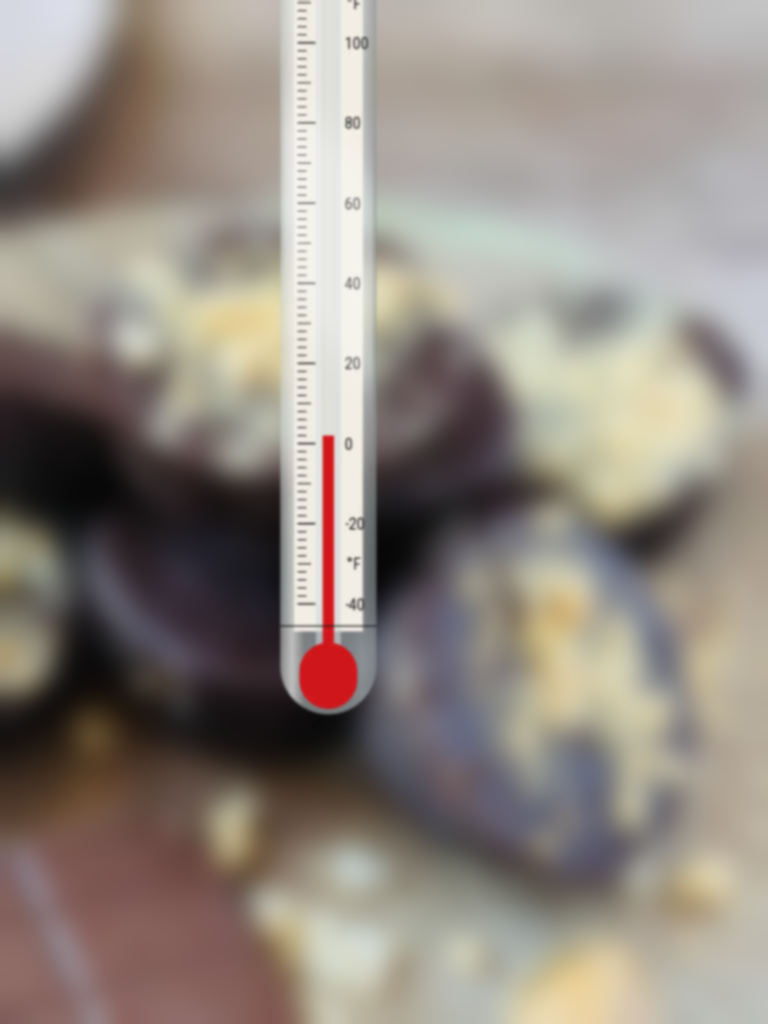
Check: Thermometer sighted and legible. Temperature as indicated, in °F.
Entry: 2 °F
